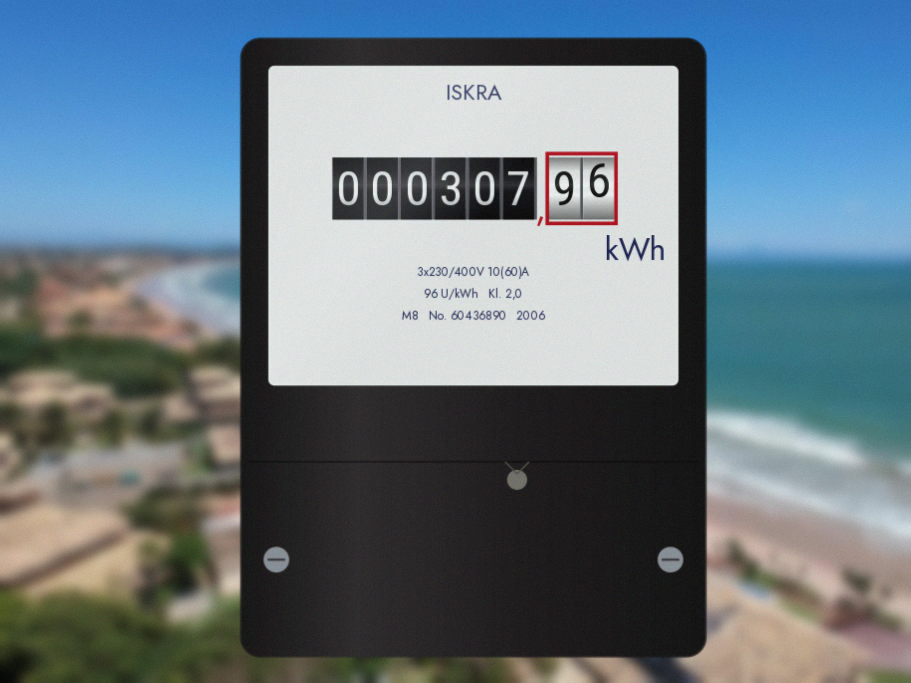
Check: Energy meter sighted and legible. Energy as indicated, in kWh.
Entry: 307.96 kWh
